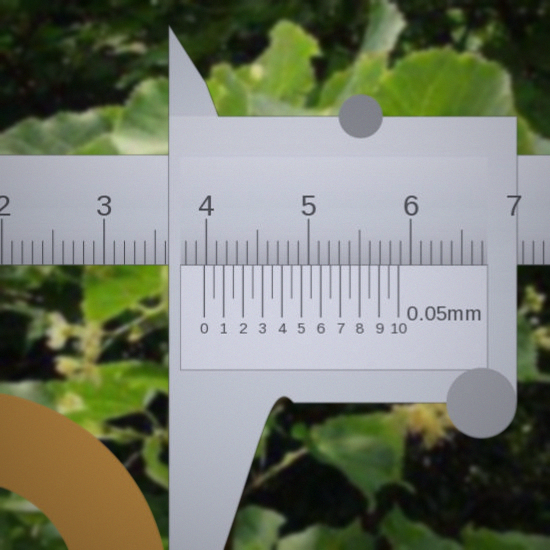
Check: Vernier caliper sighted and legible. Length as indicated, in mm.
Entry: 39.8 mm
